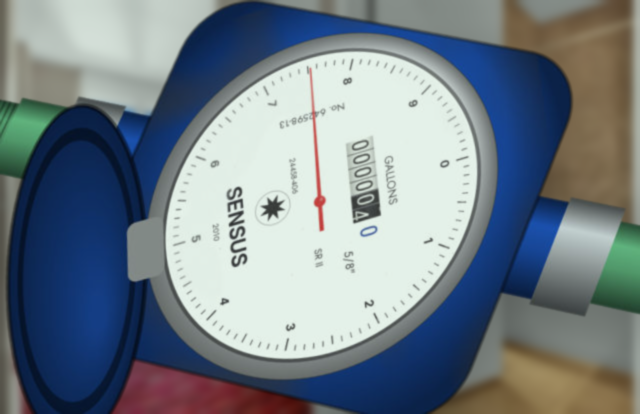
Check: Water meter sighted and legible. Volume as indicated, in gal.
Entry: 37.5 gal
